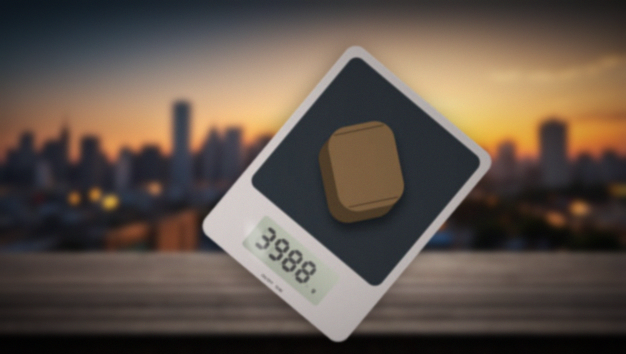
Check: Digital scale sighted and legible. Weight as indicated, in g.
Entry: 3988 g
